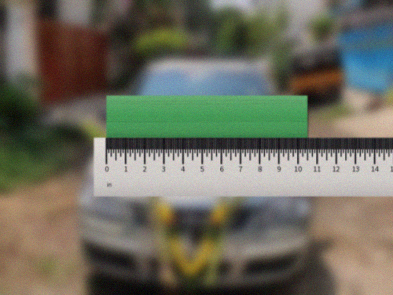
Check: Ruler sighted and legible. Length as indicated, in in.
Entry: 10.5 in
